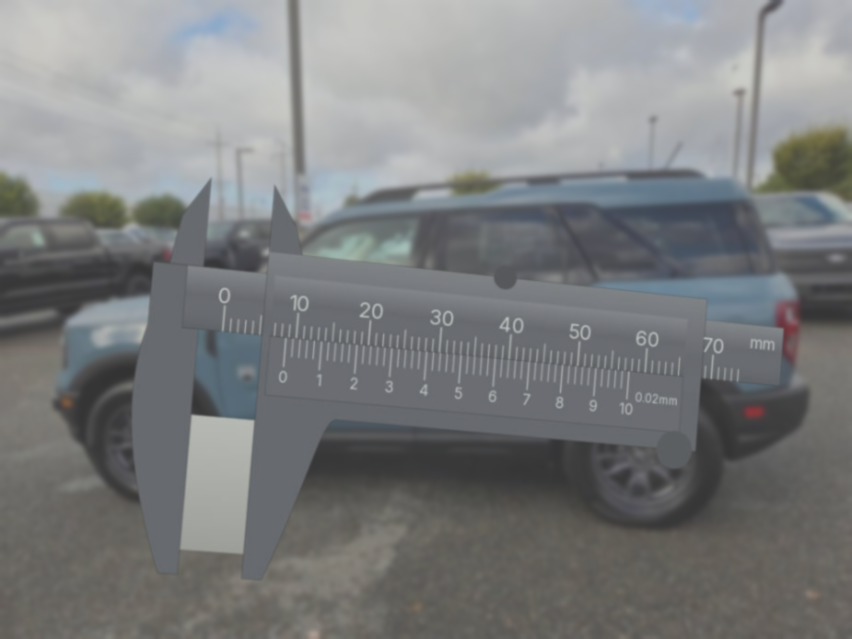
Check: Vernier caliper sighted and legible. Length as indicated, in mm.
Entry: 8.6 mm
